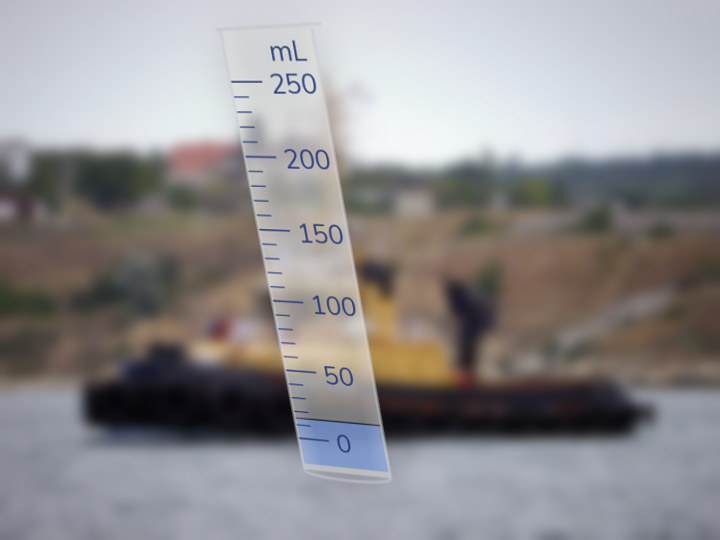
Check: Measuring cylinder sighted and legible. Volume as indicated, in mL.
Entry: 15 mL
